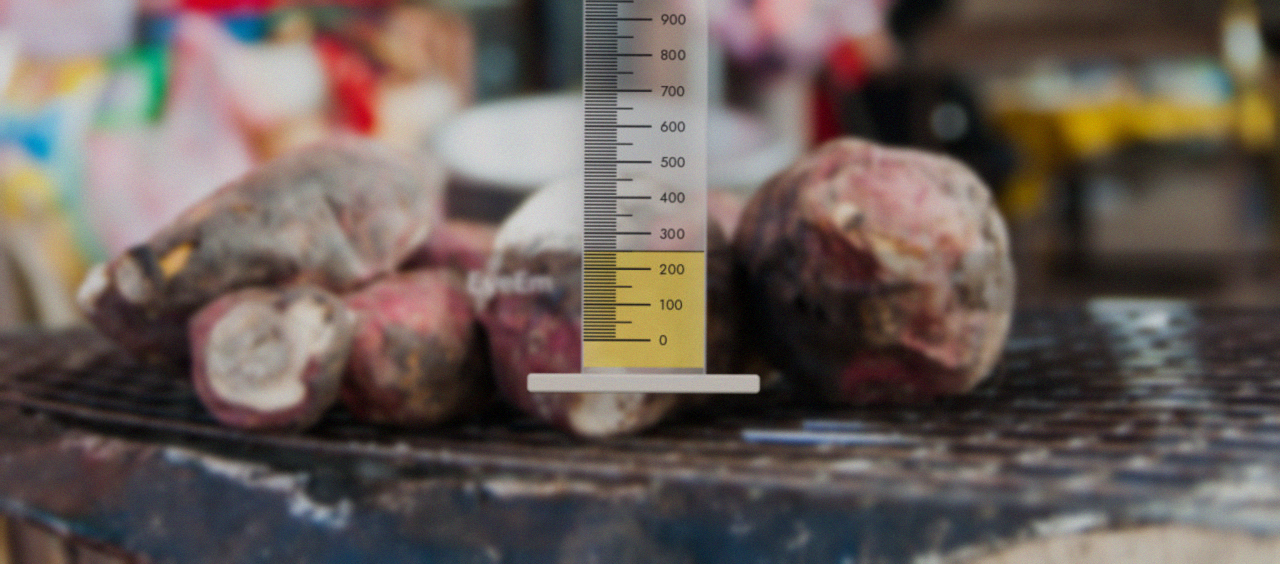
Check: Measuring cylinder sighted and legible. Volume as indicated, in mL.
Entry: 250 mL
